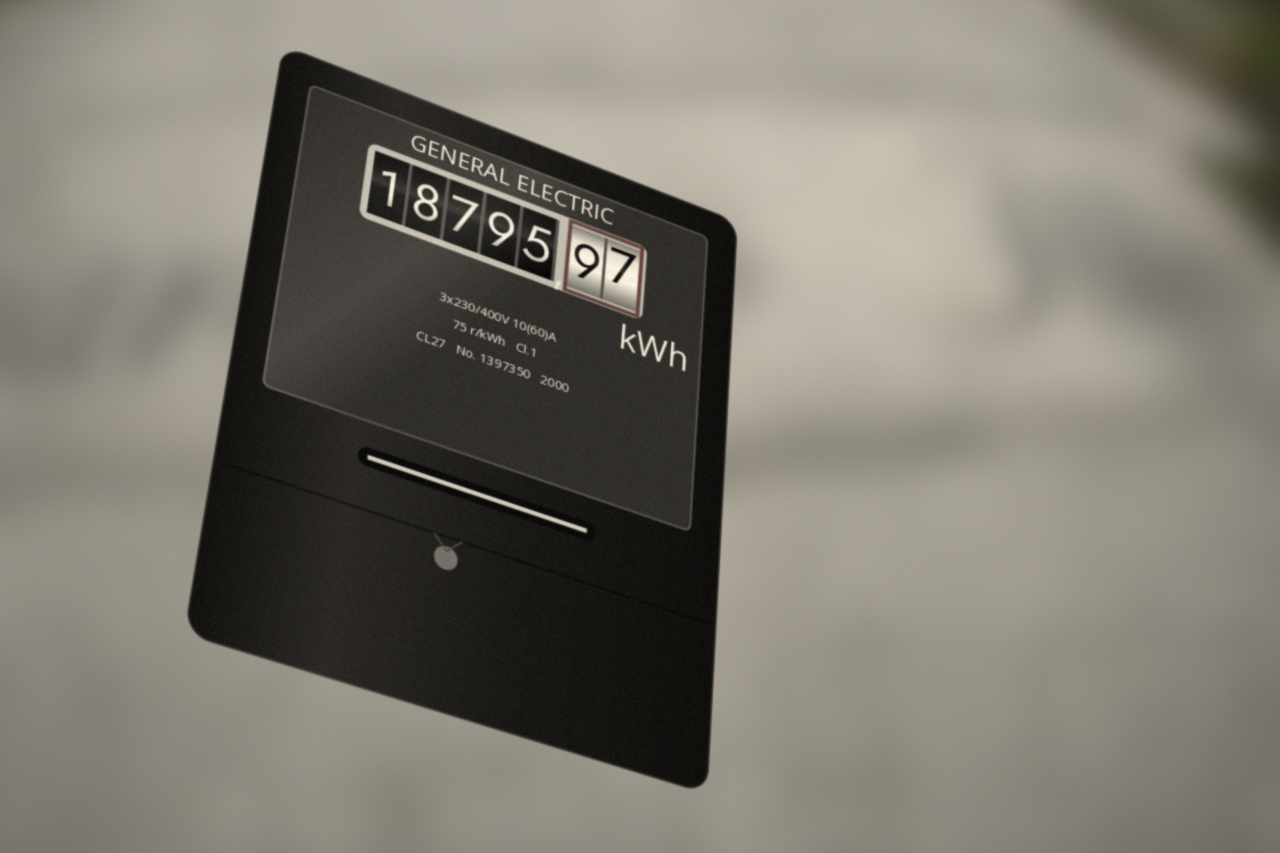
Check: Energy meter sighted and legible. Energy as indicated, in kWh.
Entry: 18795.97 kWh
